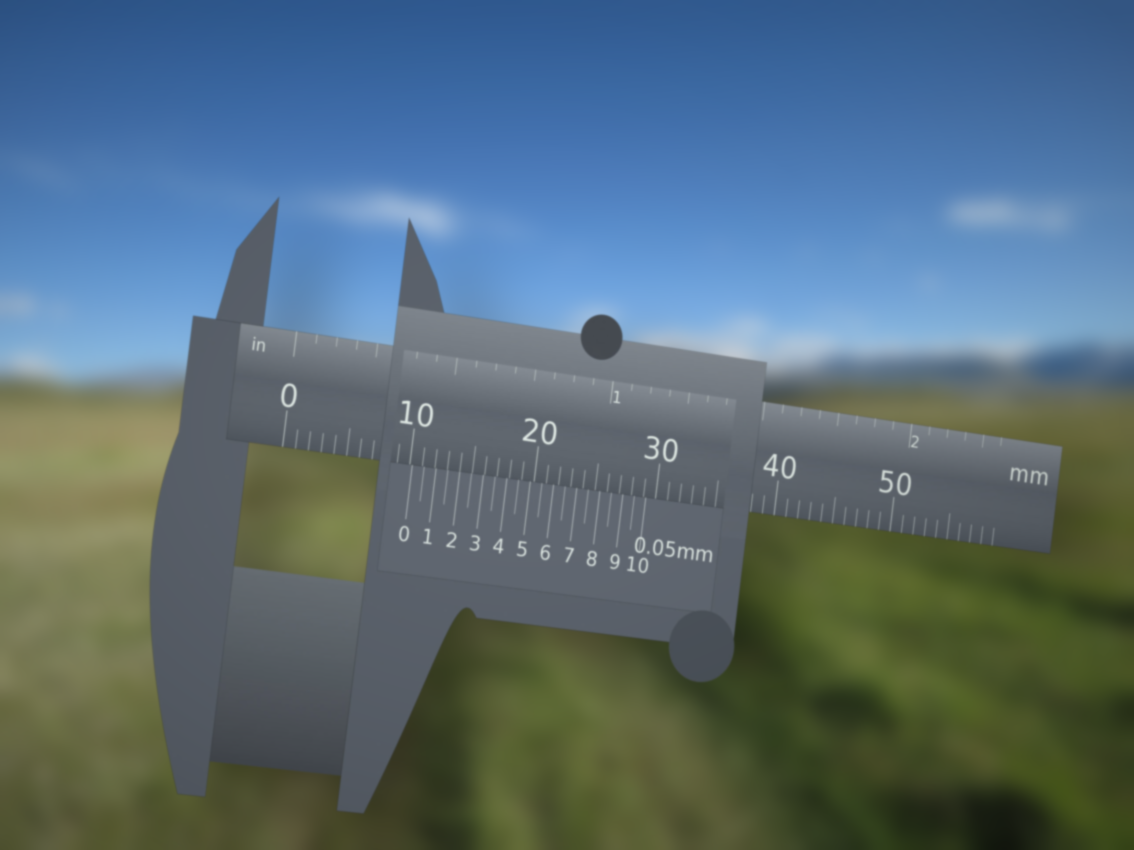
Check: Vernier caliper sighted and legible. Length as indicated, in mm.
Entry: 10.2 mm
